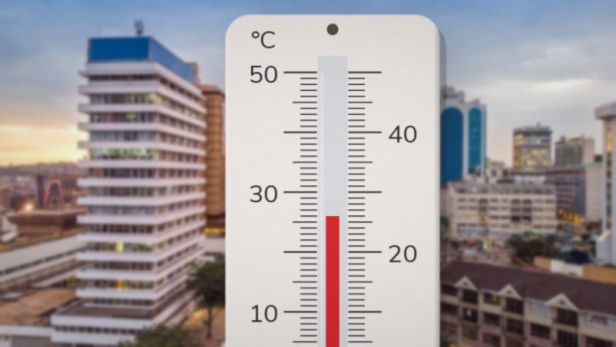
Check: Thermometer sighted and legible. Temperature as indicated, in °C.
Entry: 26 °C
